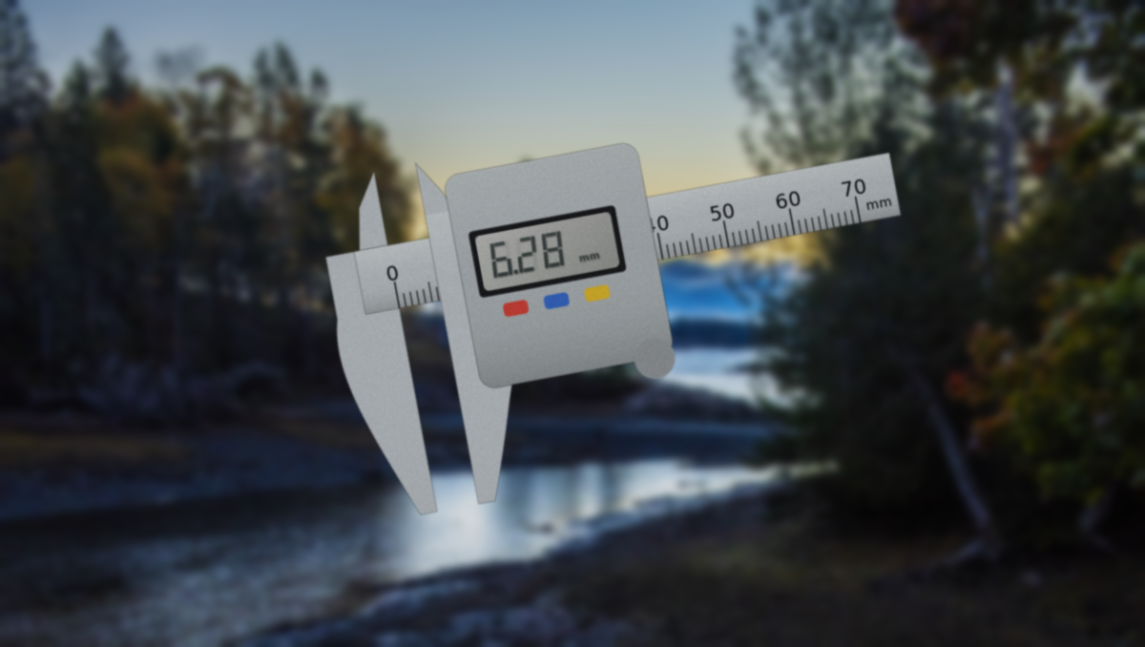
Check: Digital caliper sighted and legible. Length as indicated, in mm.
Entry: 6.28 mm
